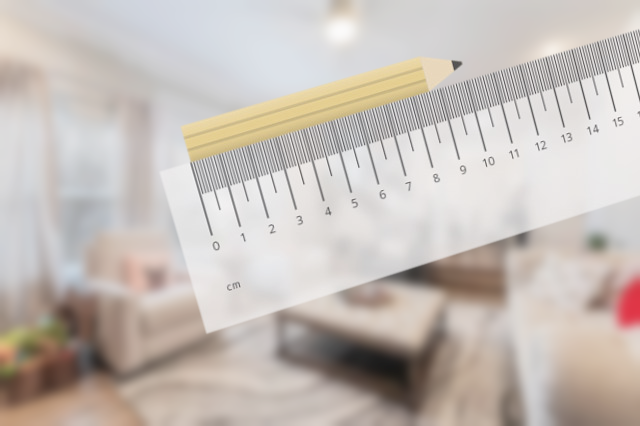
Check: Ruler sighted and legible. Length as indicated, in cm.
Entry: 10 cm
